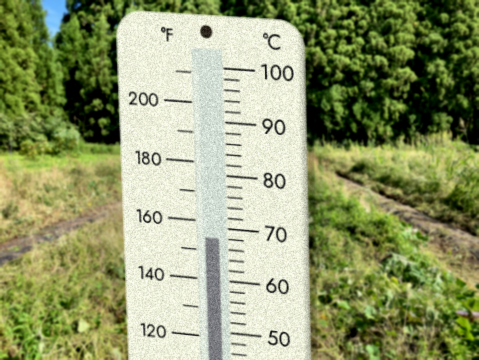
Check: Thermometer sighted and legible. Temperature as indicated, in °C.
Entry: 68 °C
